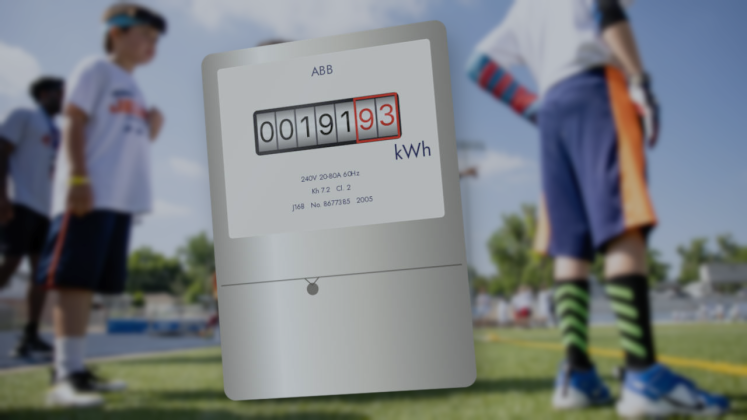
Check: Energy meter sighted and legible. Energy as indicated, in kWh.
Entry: 191.93 kWh
